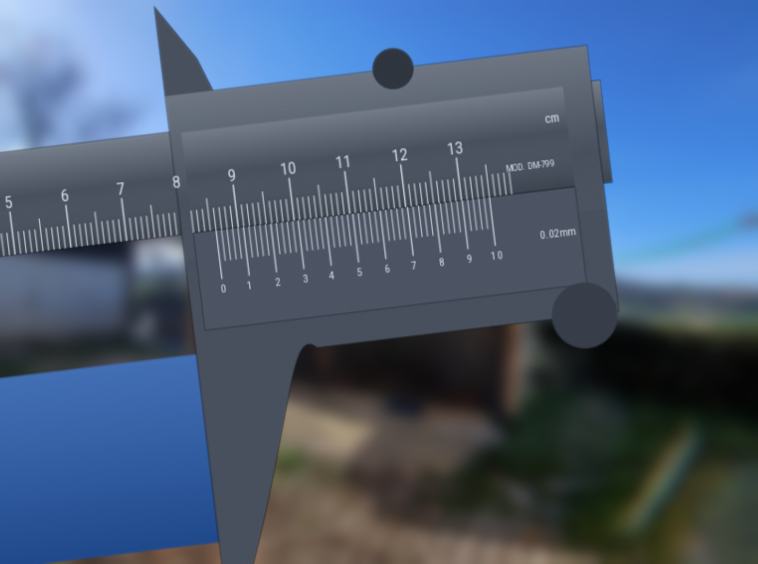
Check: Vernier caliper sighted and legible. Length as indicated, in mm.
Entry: 86.0 mm
